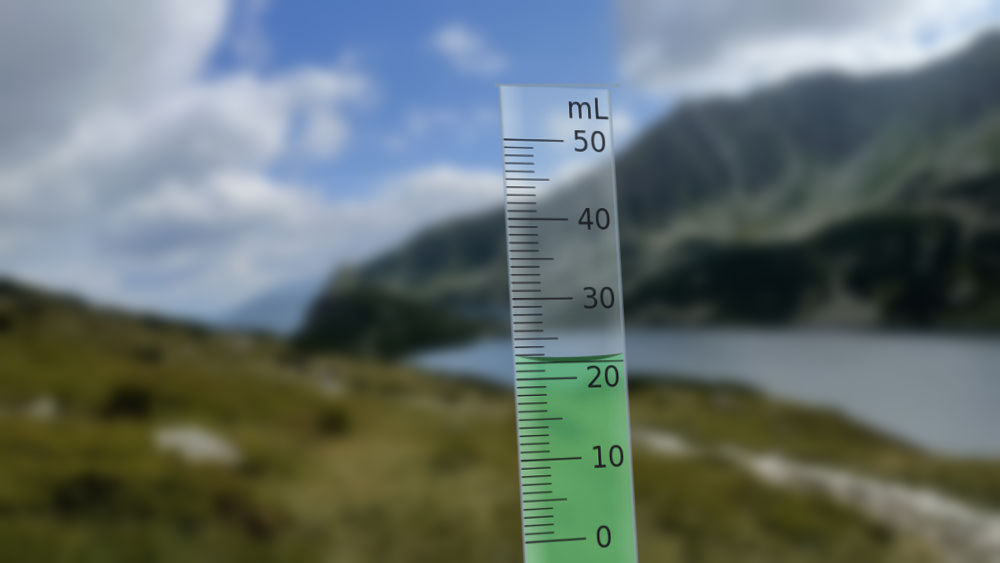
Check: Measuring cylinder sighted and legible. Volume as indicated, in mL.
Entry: 22 mL
